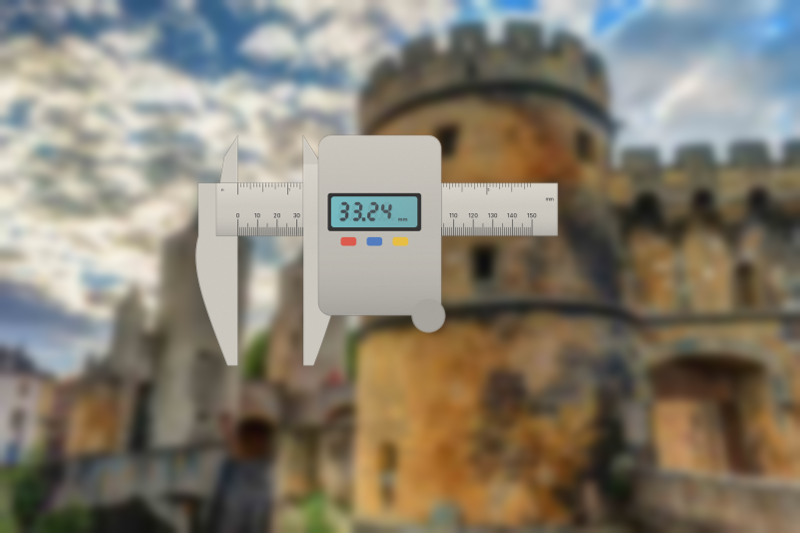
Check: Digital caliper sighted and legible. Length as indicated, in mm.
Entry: 33.24 mm
